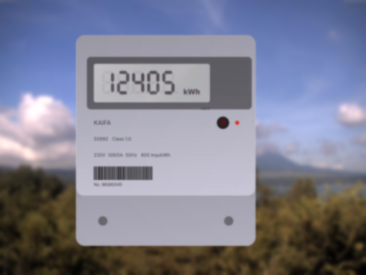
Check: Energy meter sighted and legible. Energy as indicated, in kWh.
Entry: 12405 kWh
